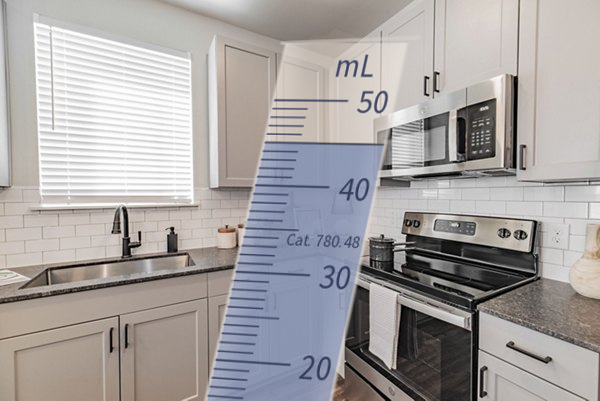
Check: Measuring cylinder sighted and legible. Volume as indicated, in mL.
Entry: 45 mL
